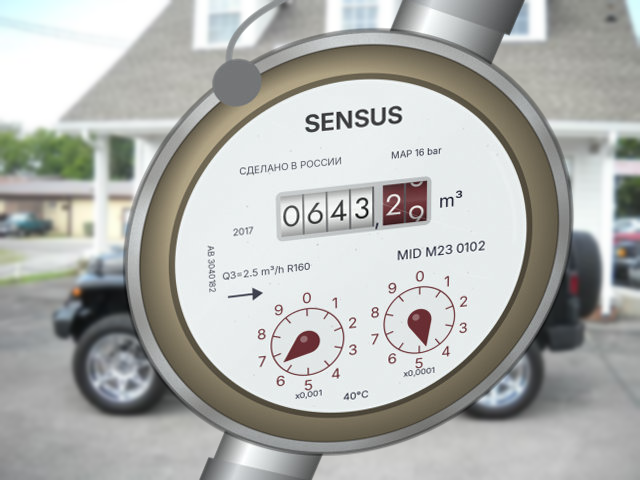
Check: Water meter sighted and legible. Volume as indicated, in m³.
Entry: 643.2864 m³
